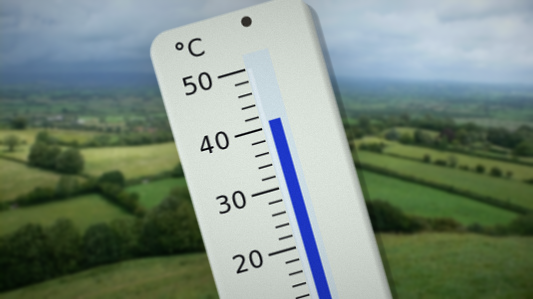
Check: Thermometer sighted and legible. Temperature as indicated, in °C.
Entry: 41 °C
